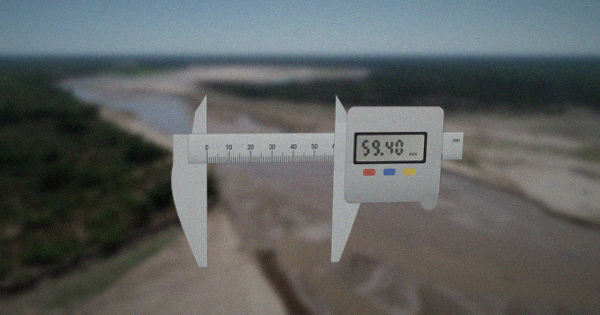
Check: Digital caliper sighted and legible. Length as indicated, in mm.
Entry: 59.40 mm
